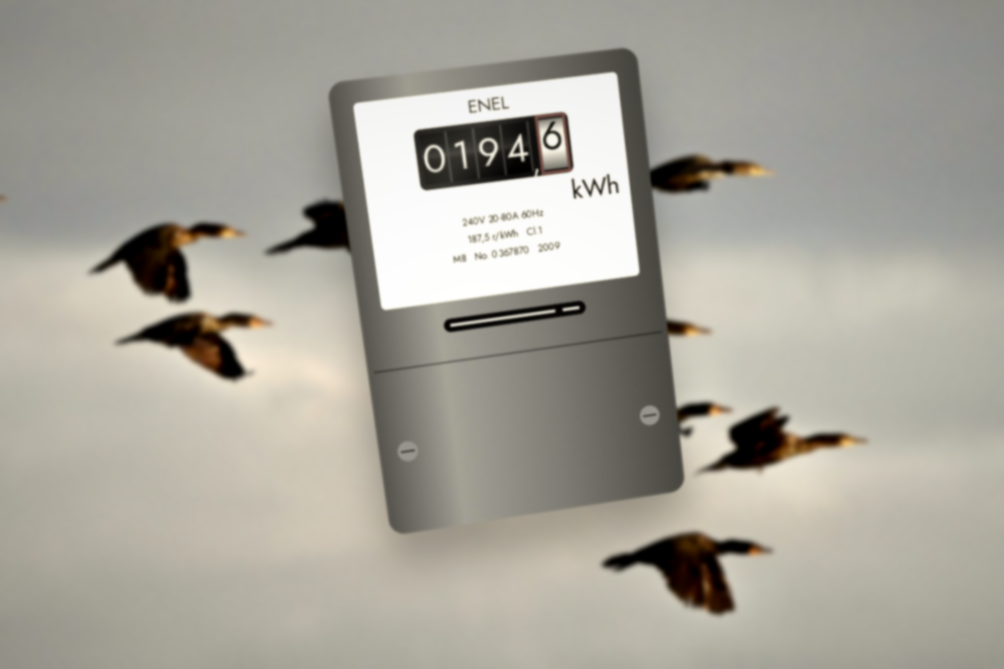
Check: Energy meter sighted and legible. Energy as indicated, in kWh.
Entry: 194.6 kWh
